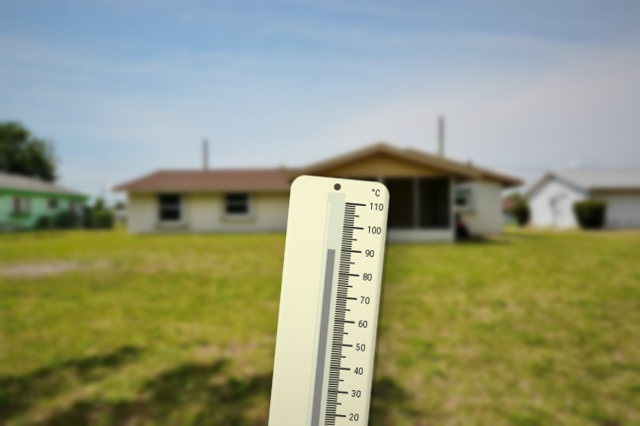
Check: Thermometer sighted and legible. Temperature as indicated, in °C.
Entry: 90 °C
